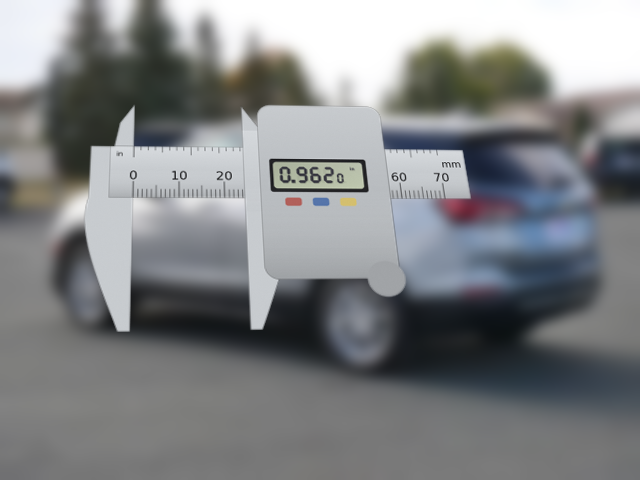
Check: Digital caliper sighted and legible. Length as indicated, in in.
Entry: 0.9620 in
